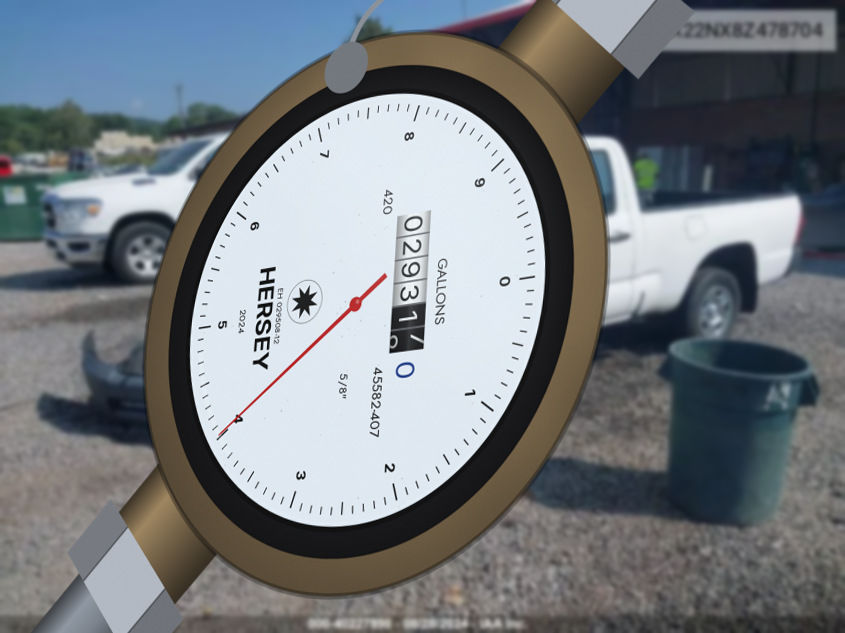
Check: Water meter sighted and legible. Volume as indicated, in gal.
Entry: 293174.0 gal
